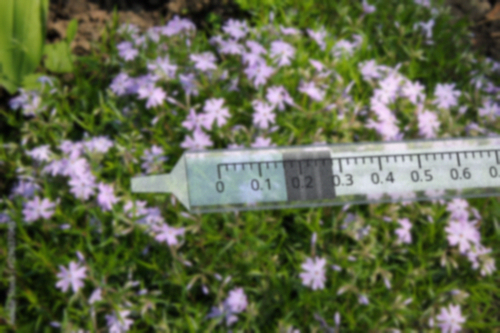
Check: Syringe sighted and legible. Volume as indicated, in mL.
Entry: 0.16 mL
